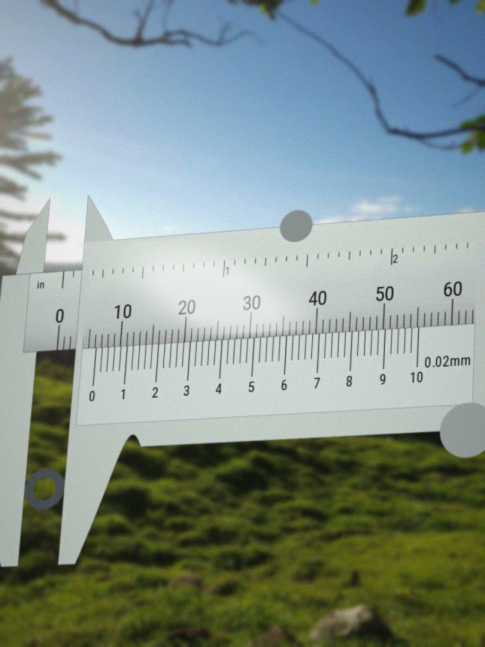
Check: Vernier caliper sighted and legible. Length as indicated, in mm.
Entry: 6.2 mm
